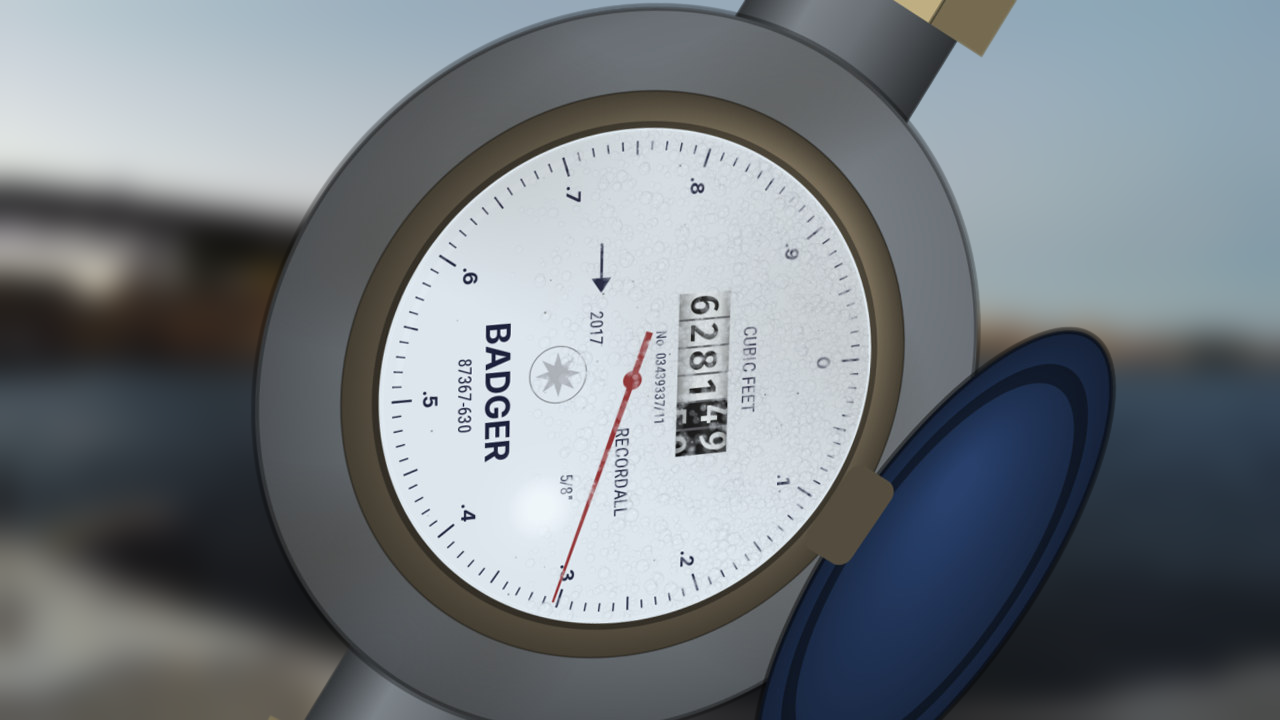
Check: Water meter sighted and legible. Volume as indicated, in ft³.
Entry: 628149.30 ft³
